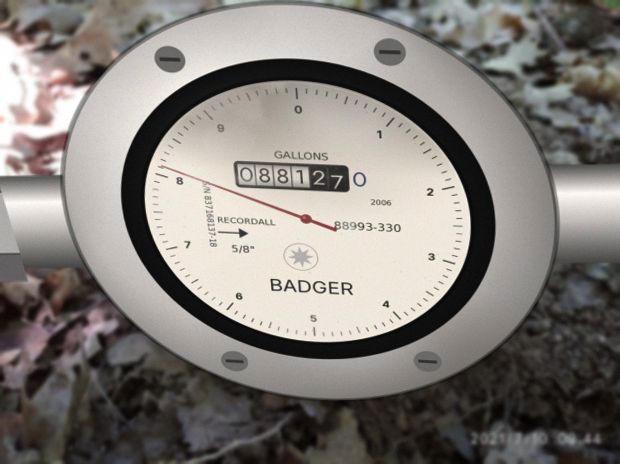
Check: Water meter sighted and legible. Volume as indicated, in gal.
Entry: 881268.1 gal
